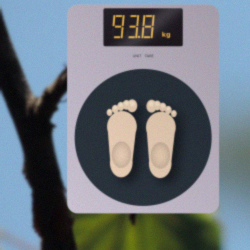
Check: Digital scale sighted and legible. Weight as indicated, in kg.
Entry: 93.8 kg
